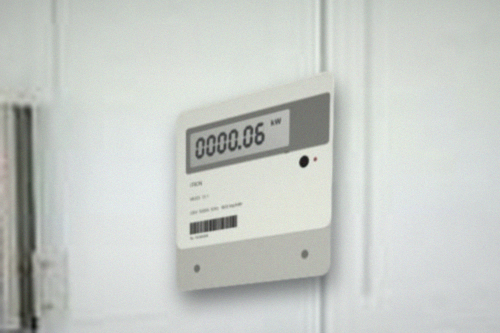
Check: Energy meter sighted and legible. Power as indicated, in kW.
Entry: 0.06 kW
